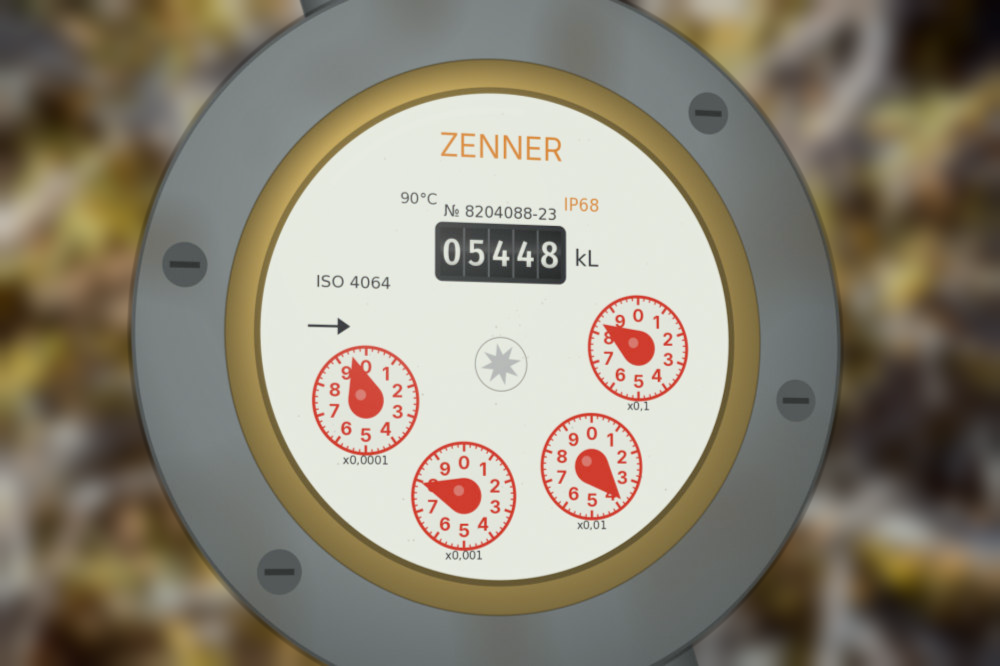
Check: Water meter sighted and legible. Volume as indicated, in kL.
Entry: 5448.8379 kL
